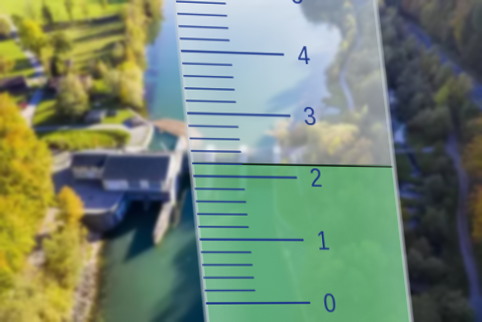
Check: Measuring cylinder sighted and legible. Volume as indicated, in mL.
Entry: 2.2 mL
